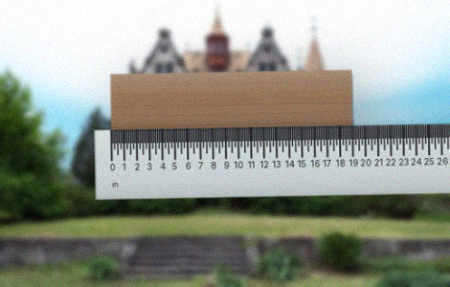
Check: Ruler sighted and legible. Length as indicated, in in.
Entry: 19 in
